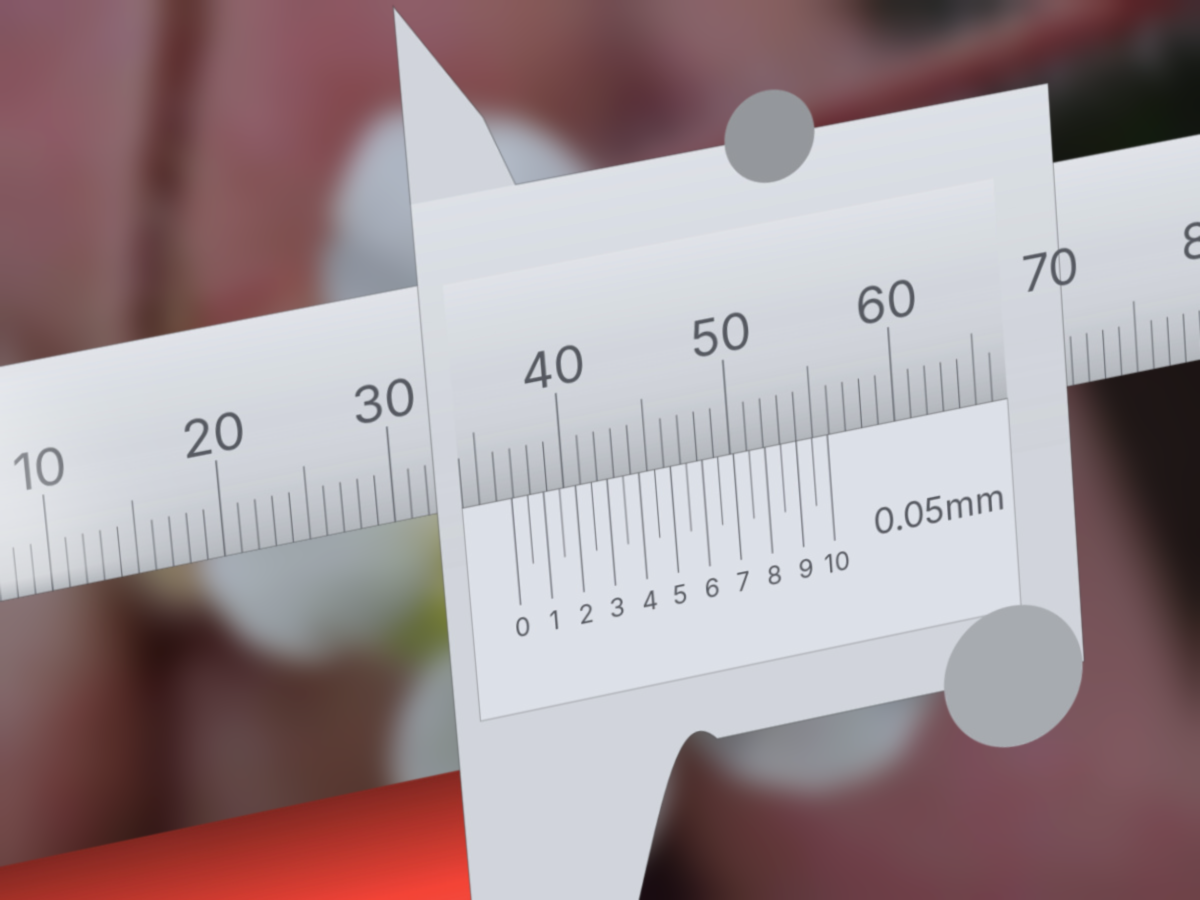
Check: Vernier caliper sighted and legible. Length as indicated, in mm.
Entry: 36.9 mm
